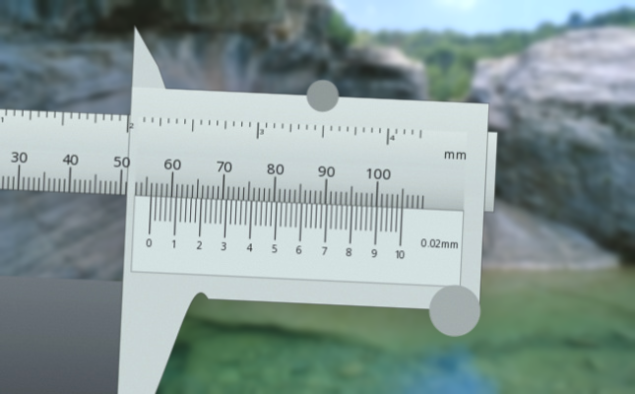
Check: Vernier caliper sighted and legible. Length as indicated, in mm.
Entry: 56.0 mm
